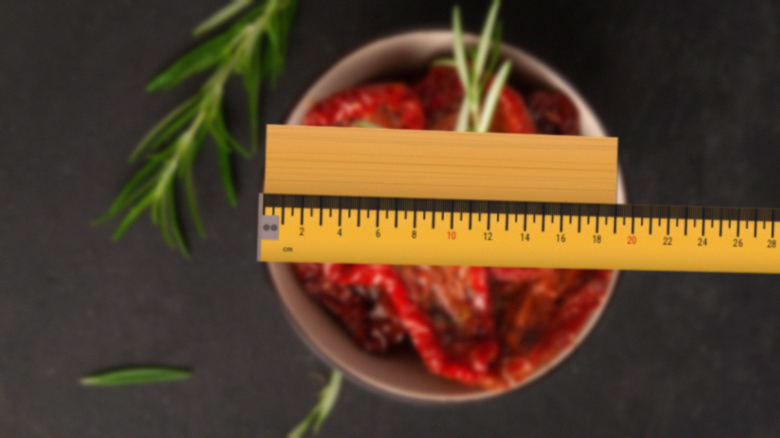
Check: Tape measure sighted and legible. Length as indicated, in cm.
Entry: 19 cm
